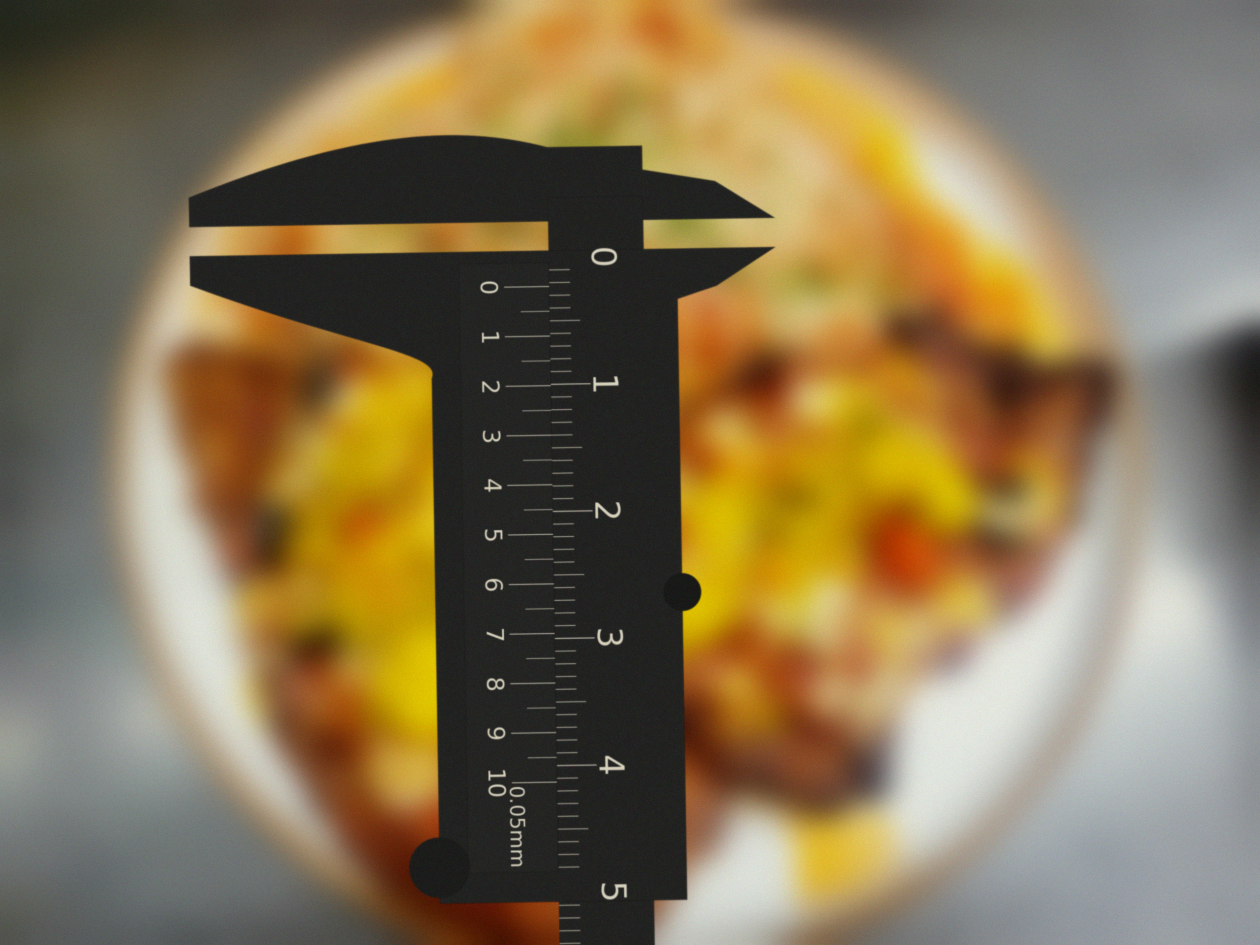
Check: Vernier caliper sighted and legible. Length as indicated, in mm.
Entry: 2.3 mm
